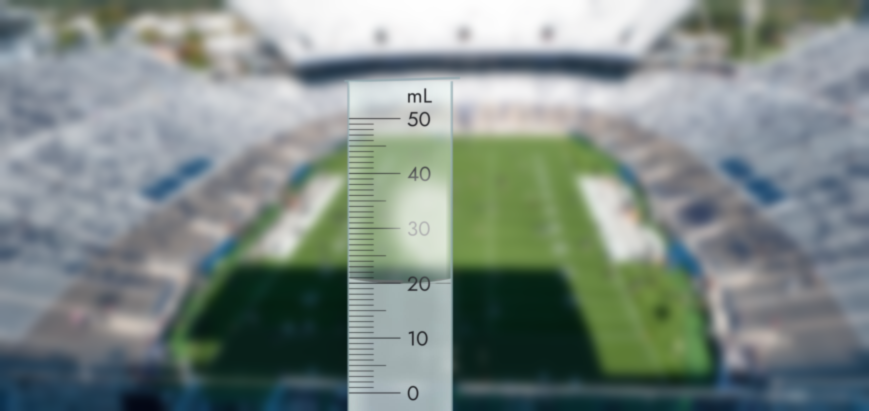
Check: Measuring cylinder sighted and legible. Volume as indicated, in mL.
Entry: 20 mL
